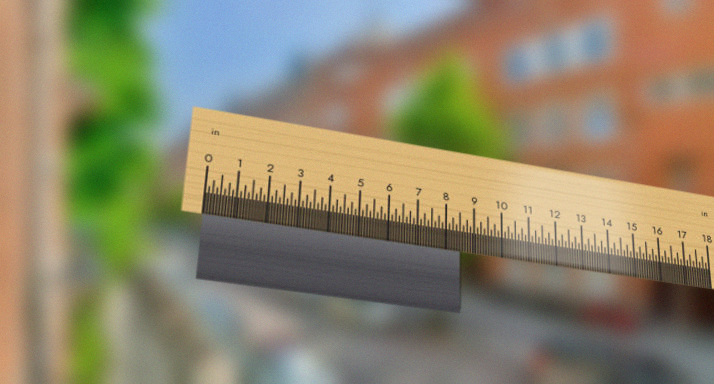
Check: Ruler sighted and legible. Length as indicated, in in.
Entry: 8.5 in
